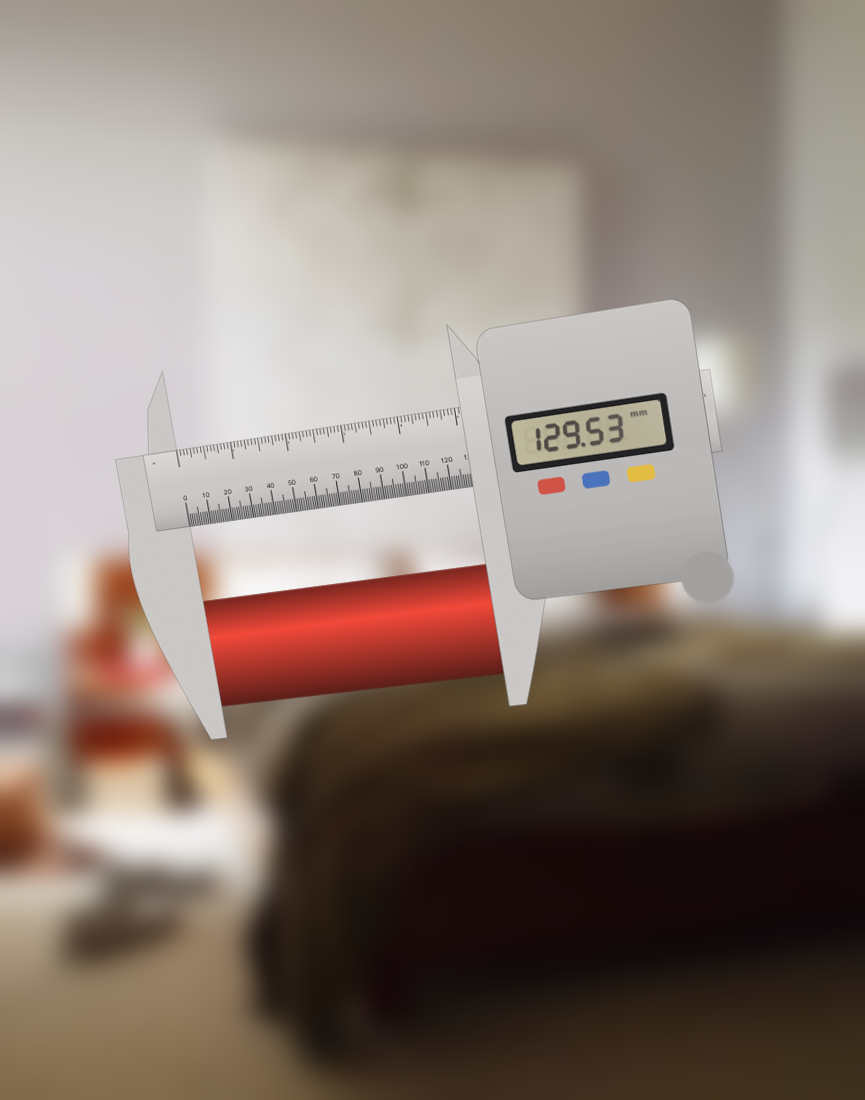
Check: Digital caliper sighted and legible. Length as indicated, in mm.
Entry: 129.53 mm
